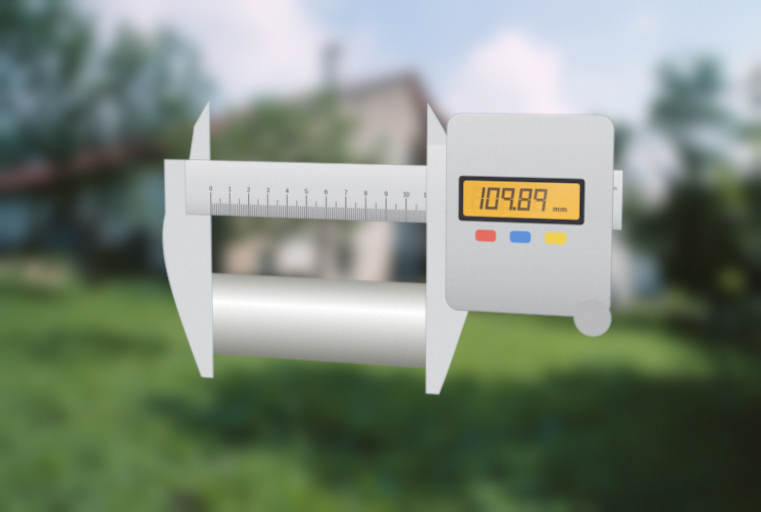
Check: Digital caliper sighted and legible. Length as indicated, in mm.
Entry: 109.89 mm
